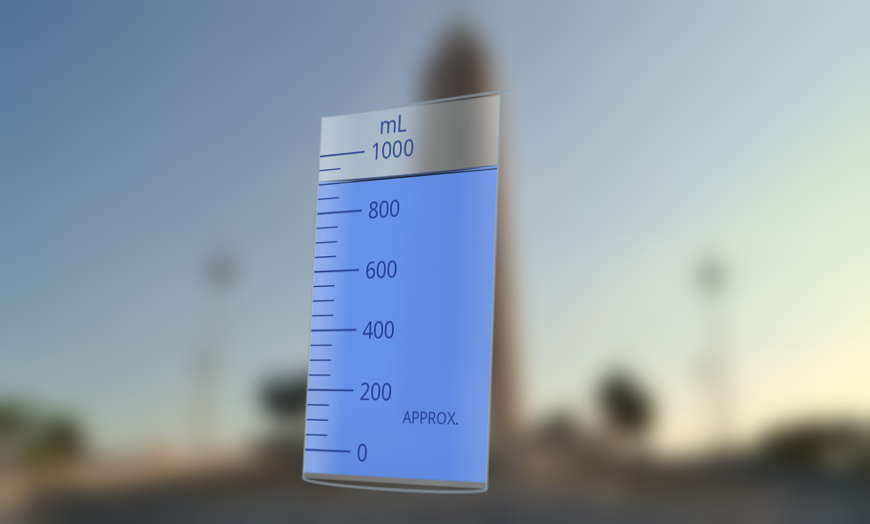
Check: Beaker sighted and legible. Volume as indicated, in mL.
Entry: 900 mL
